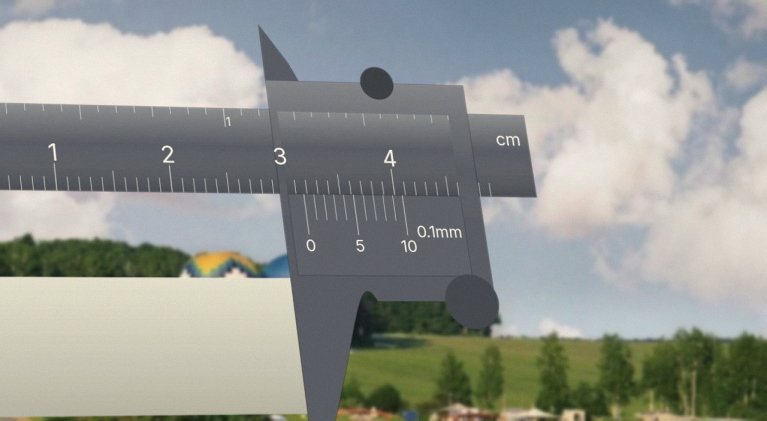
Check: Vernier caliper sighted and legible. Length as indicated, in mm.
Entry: 31.7 mm
